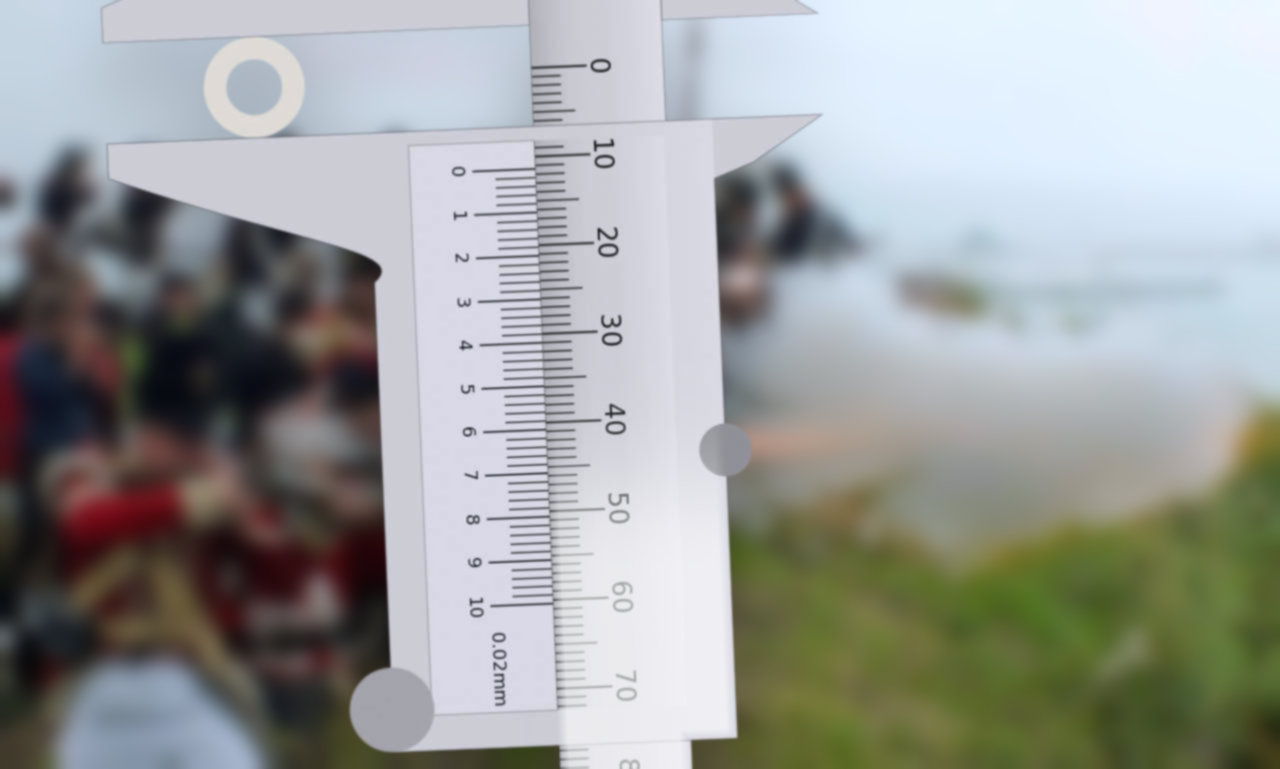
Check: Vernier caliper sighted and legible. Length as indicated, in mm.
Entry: 11.4 mm
